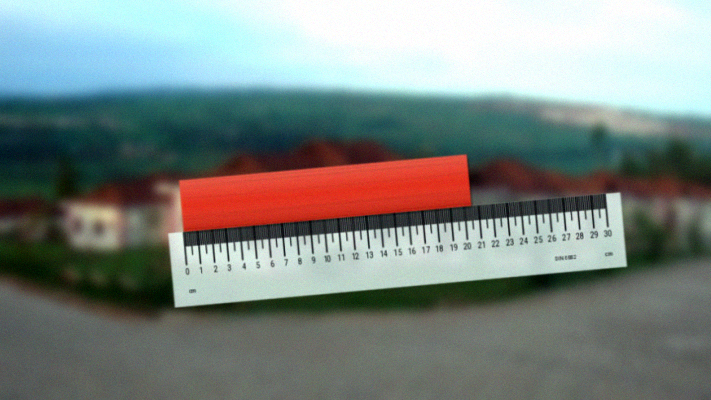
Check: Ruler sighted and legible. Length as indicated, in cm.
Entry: 20.5 cm
